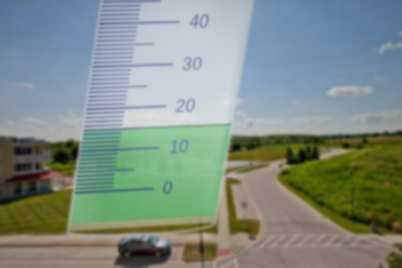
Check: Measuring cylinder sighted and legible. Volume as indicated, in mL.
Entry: 15 mL
